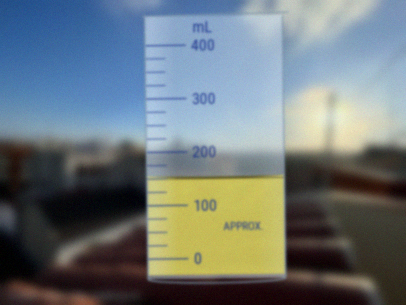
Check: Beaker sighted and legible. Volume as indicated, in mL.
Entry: 150 mL
